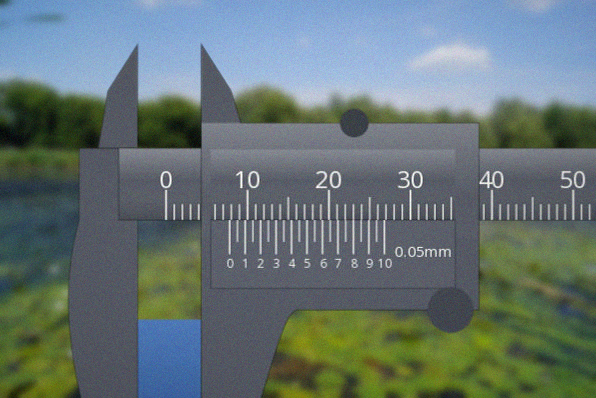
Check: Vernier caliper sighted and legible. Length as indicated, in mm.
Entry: 7.8 mm
